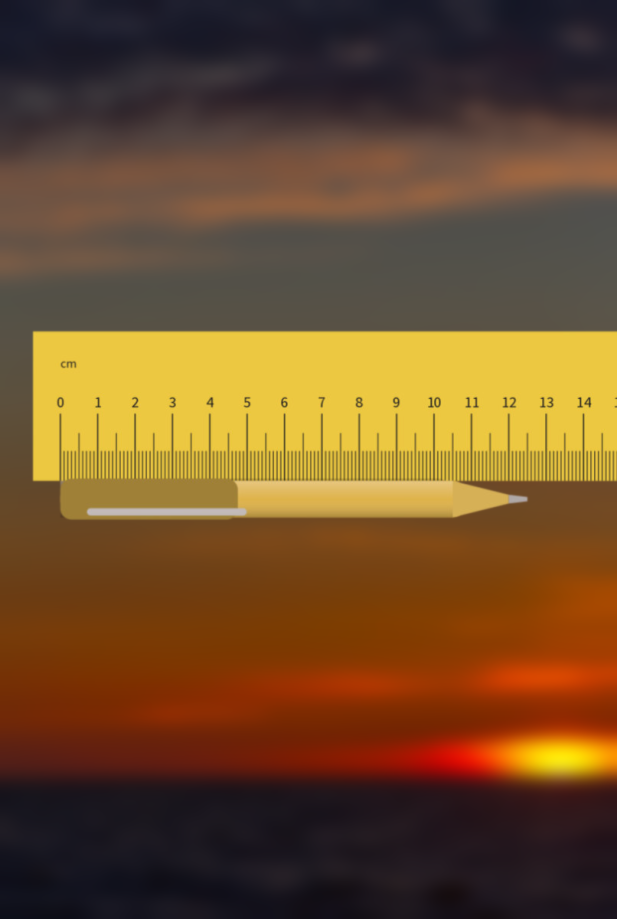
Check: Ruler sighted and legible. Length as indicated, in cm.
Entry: 12.5 cm
